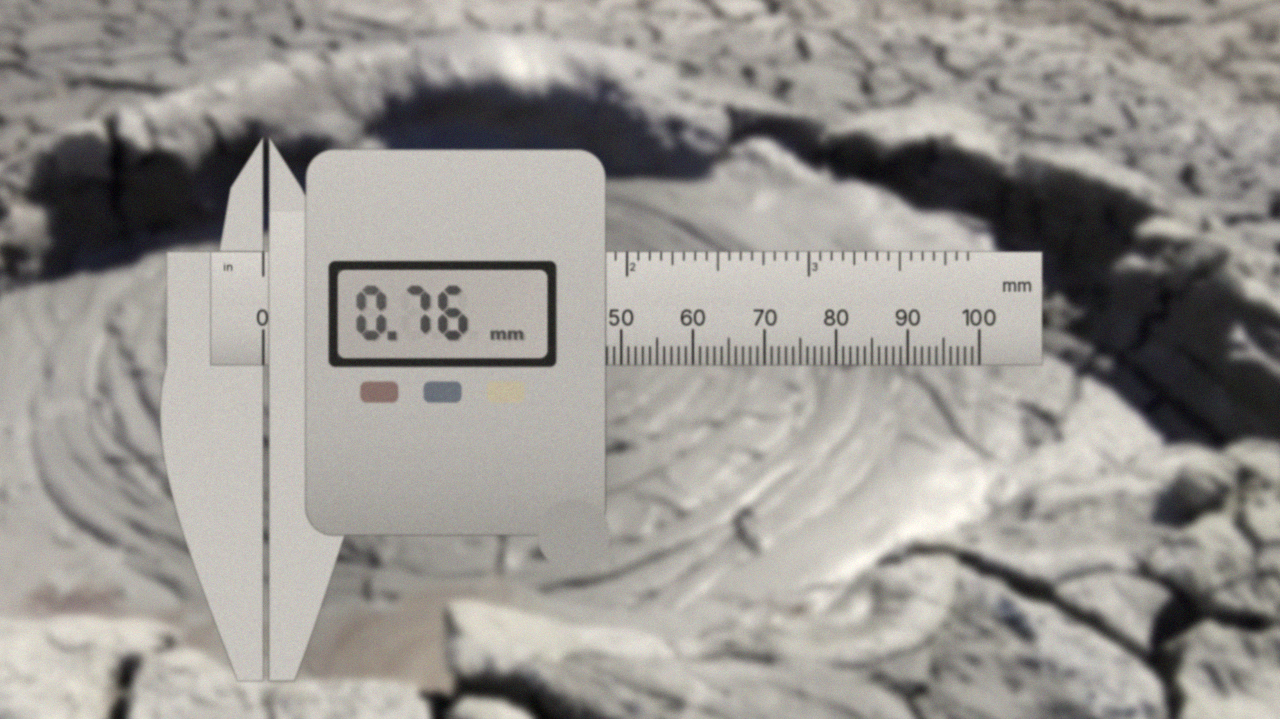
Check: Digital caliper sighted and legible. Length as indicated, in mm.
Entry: 0.76 mm
